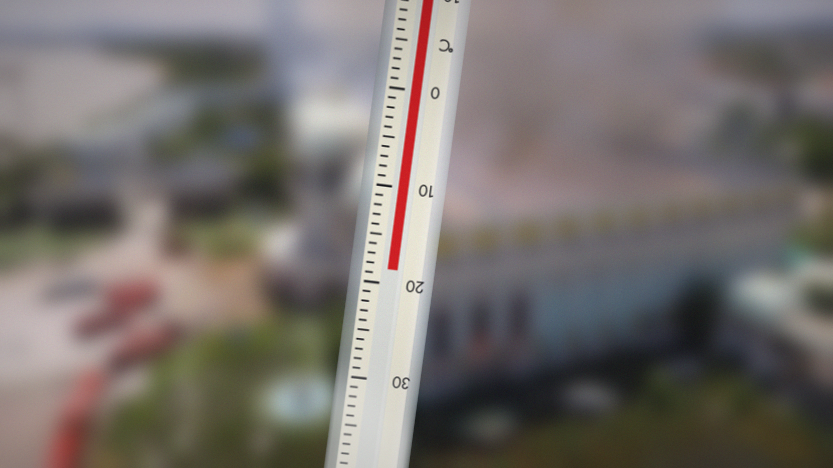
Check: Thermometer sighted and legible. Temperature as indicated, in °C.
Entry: 18.5 °C
